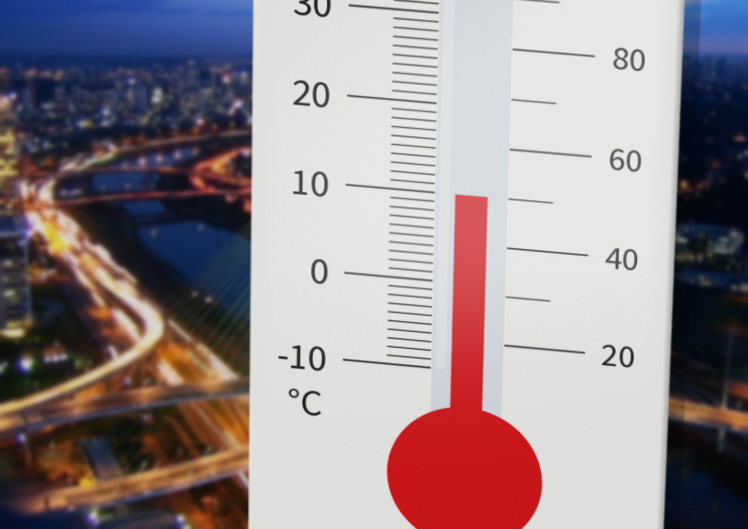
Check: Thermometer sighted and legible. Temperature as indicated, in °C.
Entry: 10 °C
